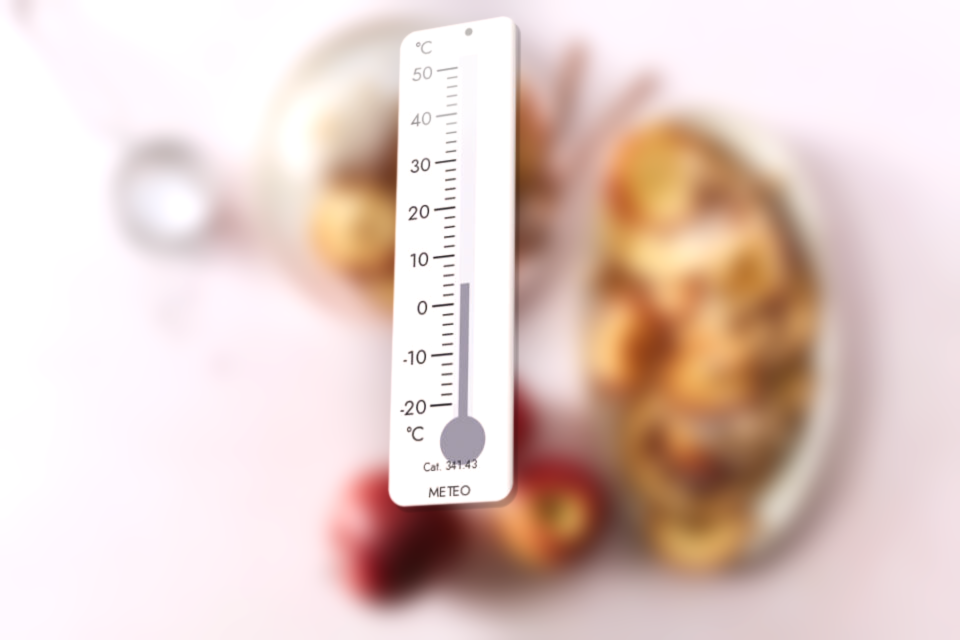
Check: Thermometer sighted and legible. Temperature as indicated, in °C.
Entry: 4 °C
